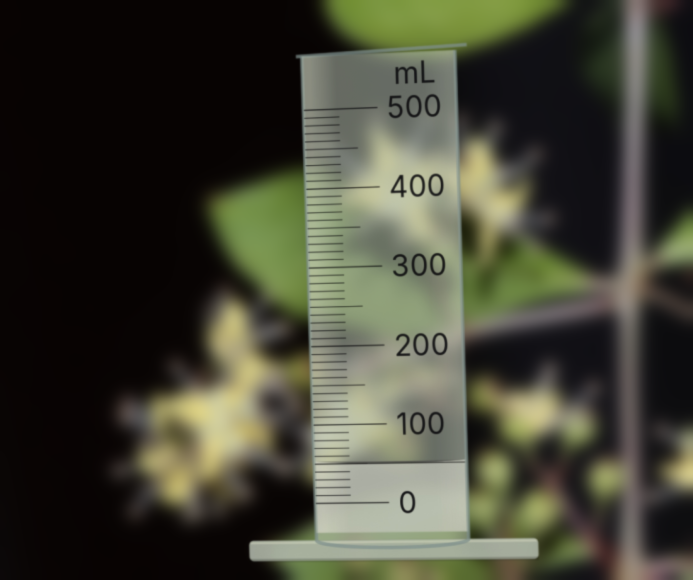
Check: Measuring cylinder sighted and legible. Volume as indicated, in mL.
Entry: 50 mL
